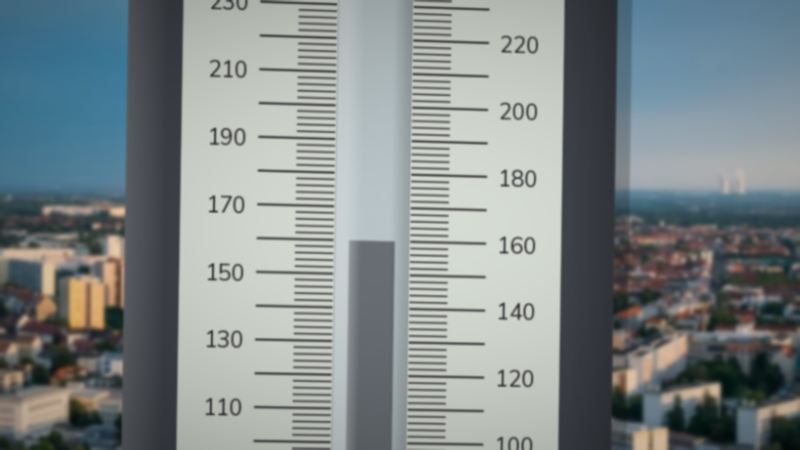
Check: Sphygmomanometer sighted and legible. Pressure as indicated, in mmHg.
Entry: 160 mmHg
